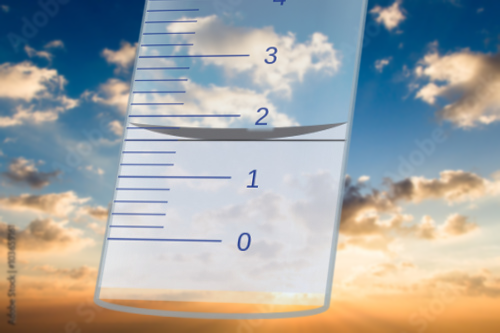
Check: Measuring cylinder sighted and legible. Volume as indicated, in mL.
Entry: 1.6 mL
